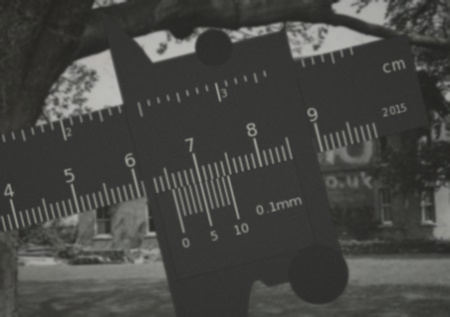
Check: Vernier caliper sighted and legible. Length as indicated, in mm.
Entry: 65.5 mm
